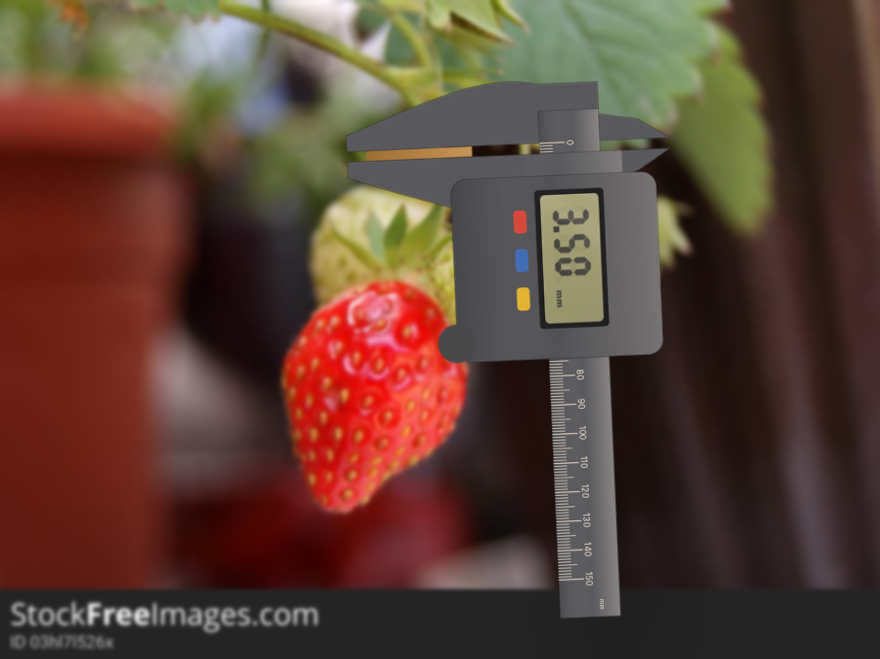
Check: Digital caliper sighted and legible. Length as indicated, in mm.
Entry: 3.50 mm
